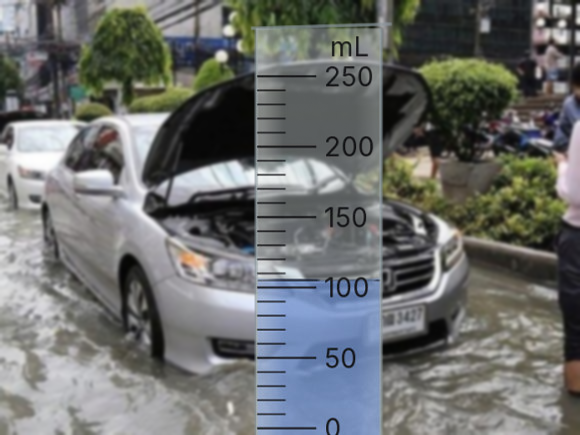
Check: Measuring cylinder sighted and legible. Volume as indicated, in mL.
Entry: 105 mL
